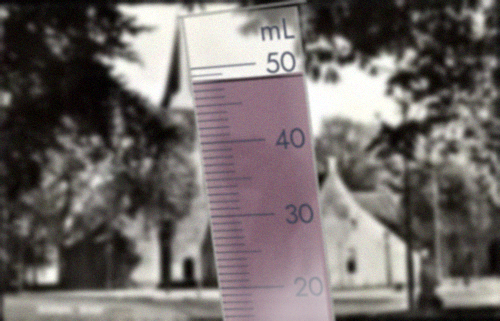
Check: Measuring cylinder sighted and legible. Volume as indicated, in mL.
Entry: 48 mL
